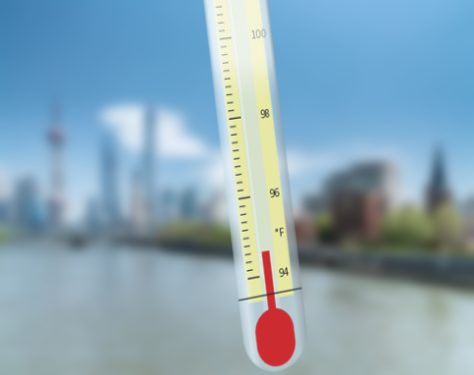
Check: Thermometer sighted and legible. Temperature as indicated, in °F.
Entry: 94.6 °F
